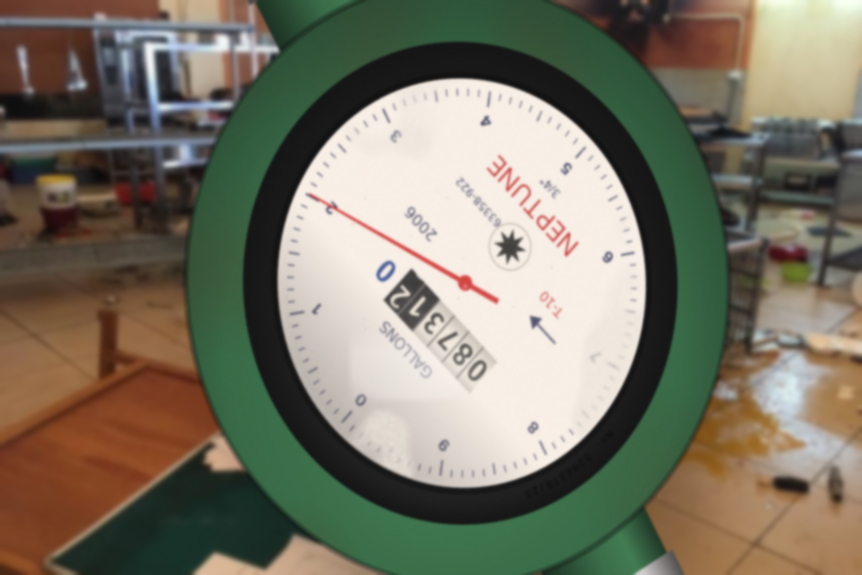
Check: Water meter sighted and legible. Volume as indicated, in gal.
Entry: 873122.0 gal
